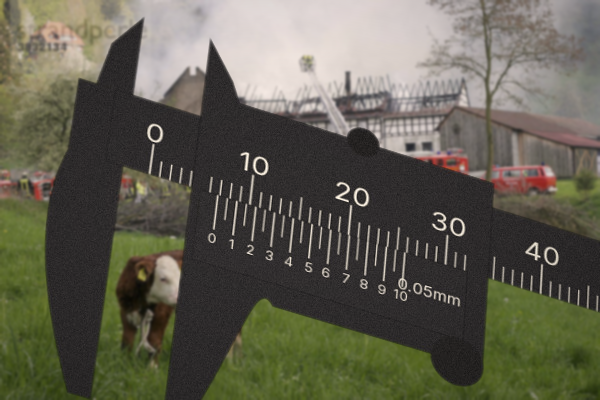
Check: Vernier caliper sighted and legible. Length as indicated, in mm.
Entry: 6.8 mm
